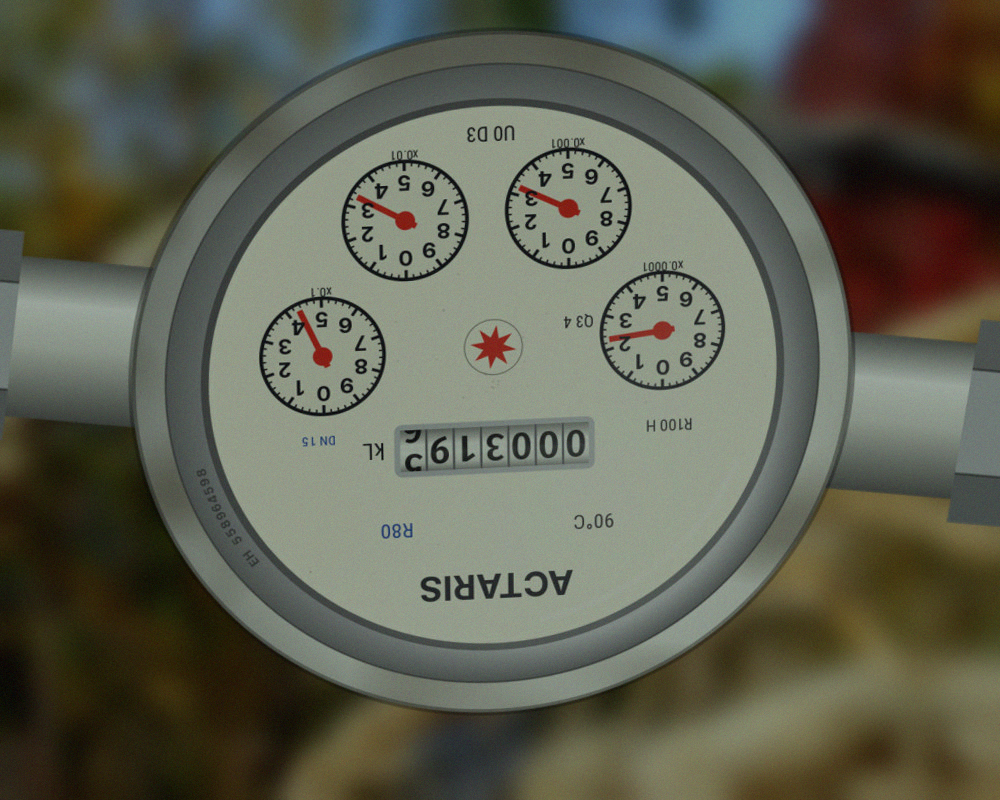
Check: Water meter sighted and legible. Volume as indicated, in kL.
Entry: 3195.4332 kL
